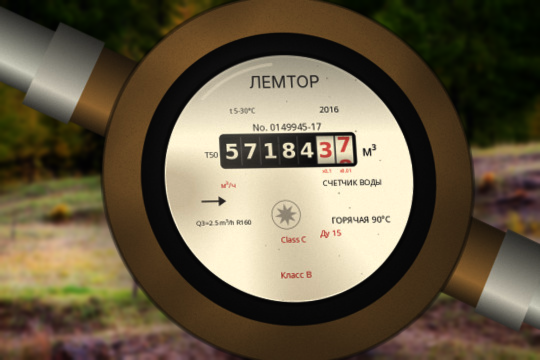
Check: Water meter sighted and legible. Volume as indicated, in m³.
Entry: 57184.37 m³
